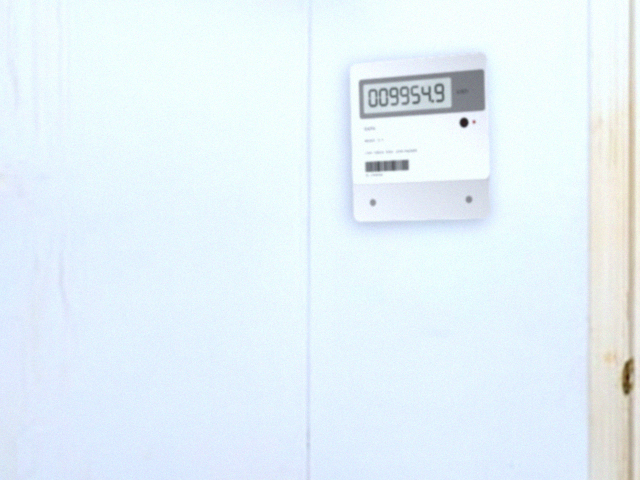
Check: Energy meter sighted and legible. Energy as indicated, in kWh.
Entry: 9954.9 kWh
